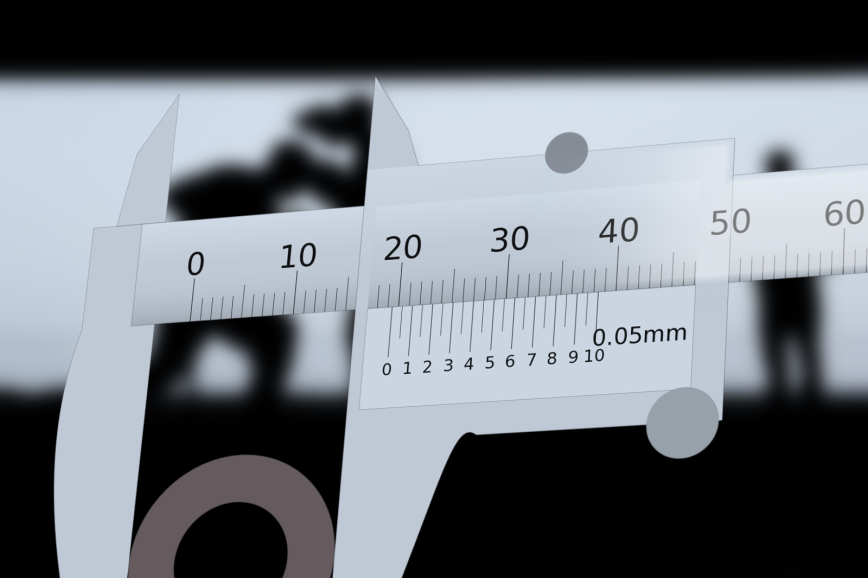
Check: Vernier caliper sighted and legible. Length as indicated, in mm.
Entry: 19.4 mm
